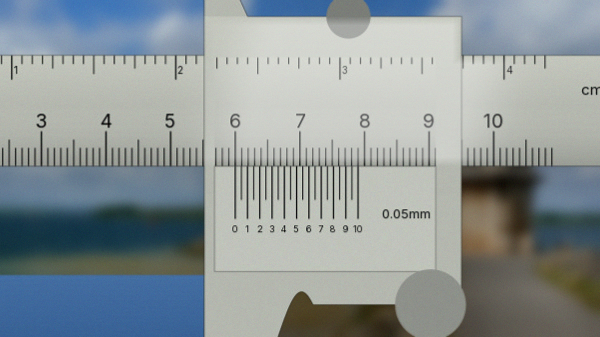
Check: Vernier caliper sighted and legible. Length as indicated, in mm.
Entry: 60.0 mm
